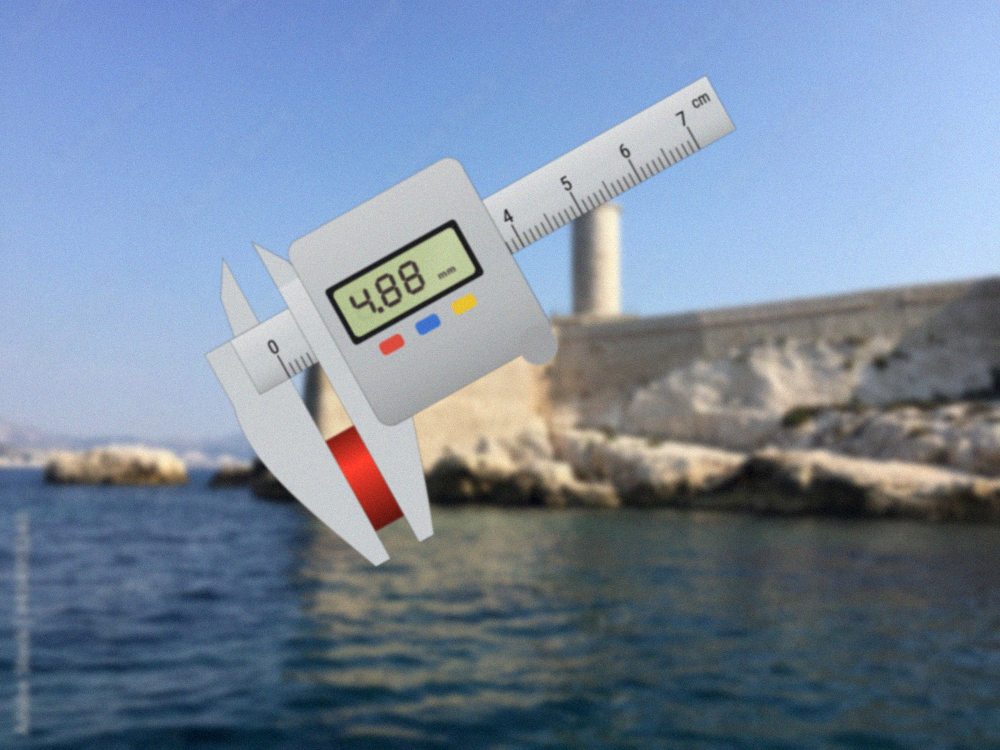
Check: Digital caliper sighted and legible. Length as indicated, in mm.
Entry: 4.88 mm
